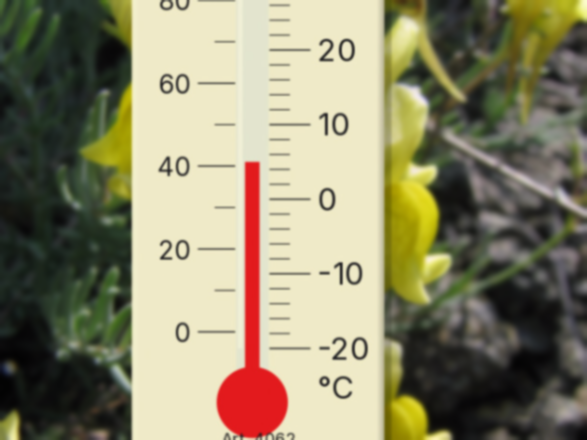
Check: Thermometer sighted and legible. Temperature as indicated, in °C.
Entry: 5 °C
